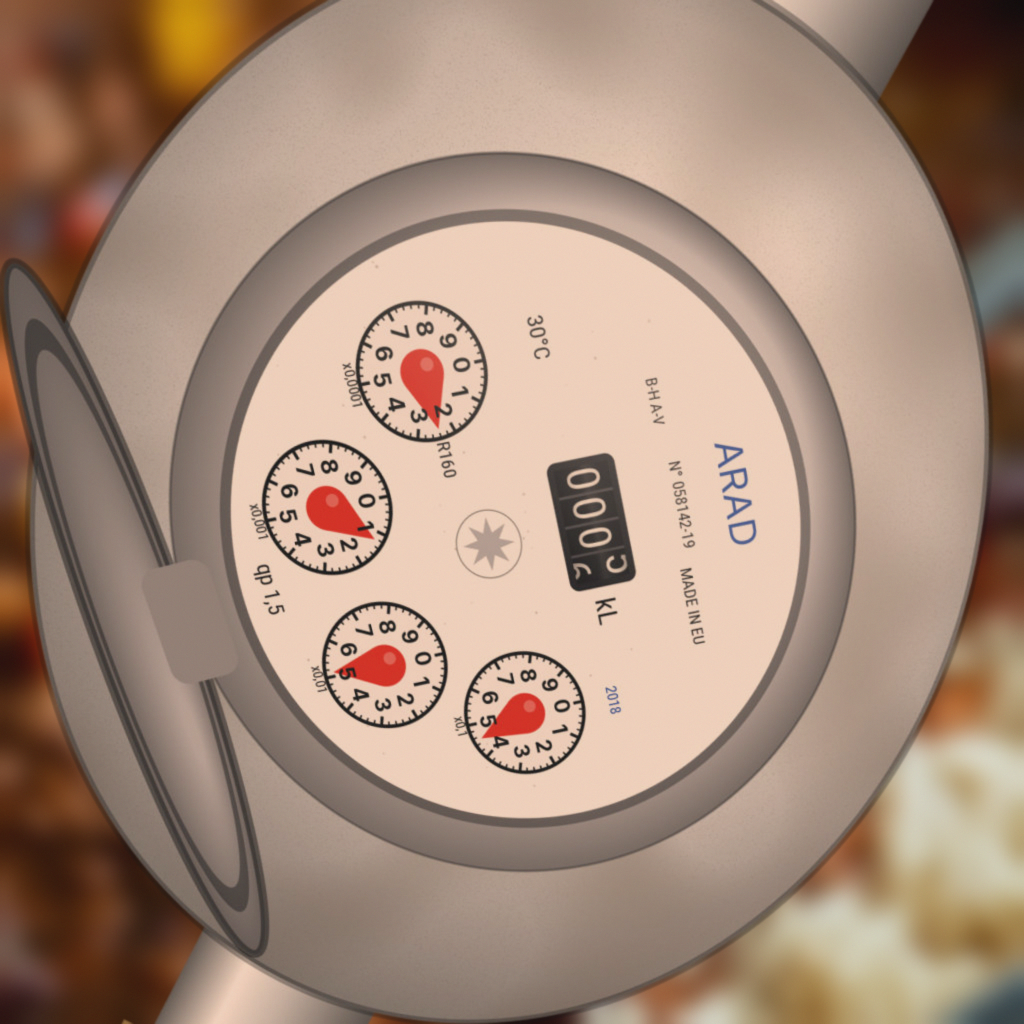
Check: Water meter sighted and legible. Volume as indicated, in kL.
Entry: 5.4512 kL
